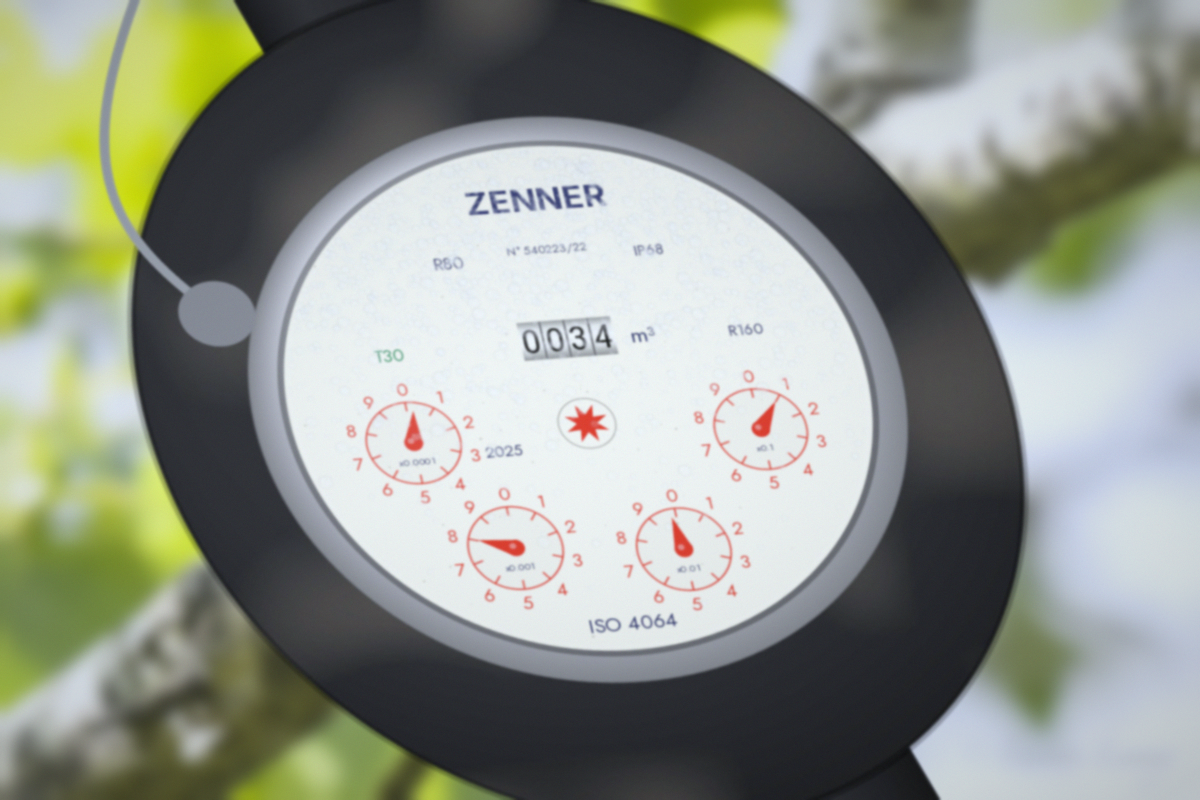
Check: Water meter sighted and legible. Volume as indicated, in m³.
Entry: 34.0980 m³
